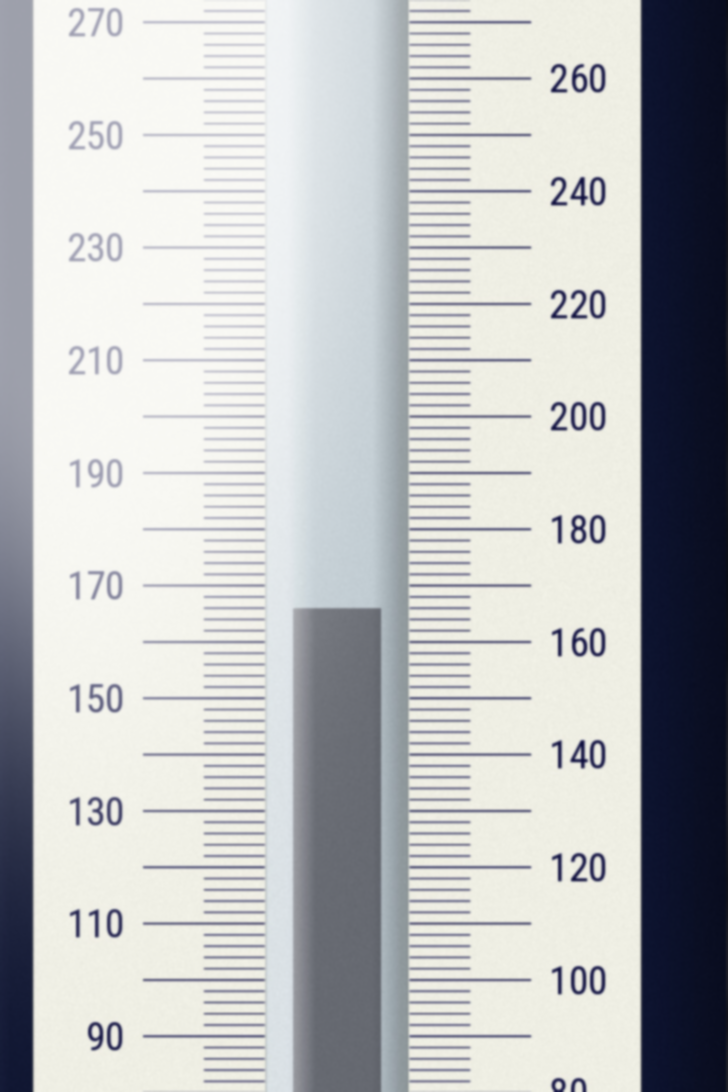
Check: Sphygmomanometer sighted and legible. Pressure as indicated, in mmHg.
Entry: 166 mmHg
